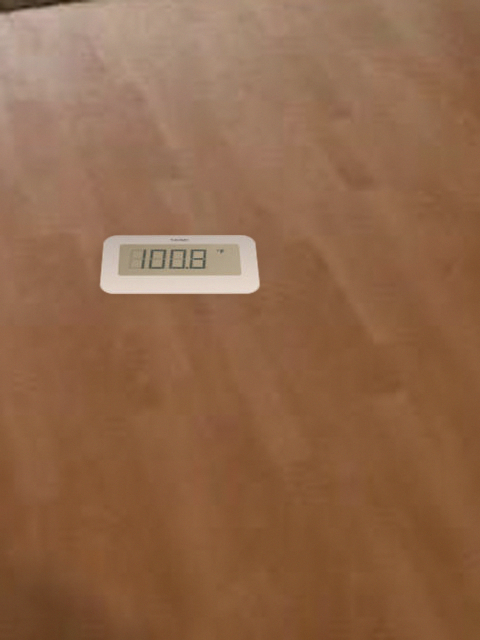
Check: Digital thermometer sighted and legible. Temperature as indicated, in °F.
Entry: 100.8 °F
